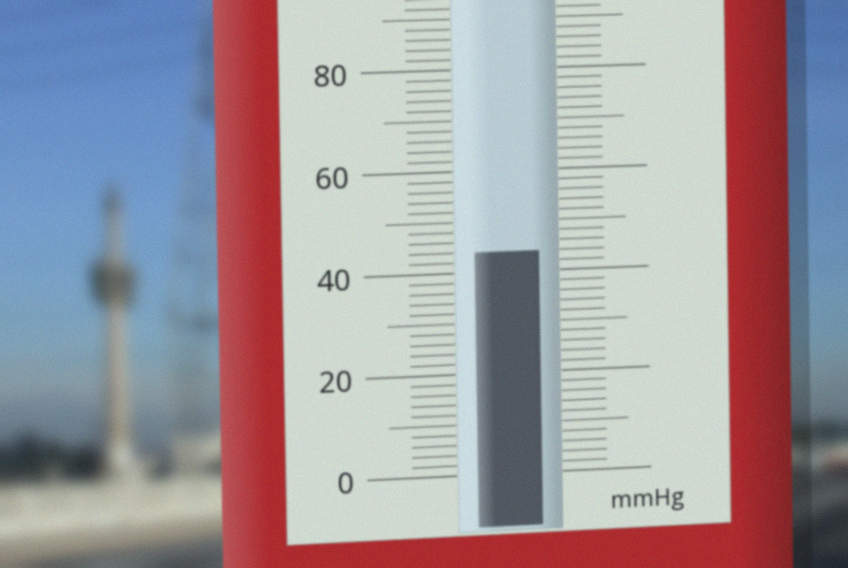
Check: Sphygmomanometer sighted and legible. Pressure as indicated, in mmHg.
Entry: 44 mmHg
